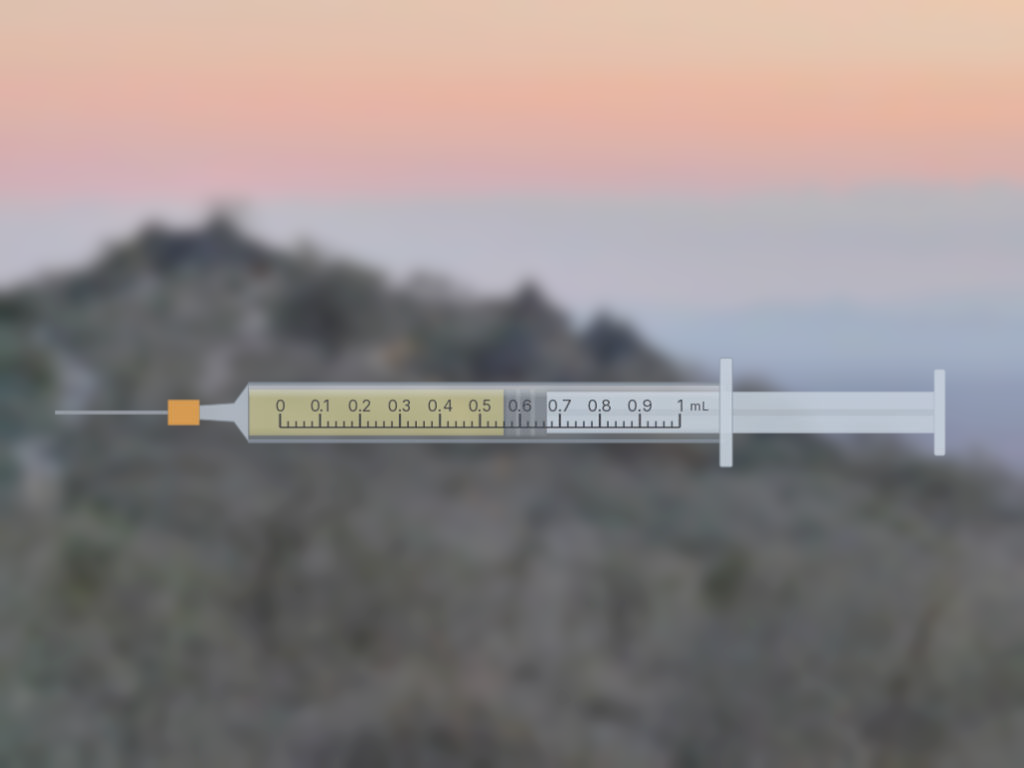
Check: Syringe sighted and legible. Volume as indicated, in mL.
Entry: 0.56 mL
